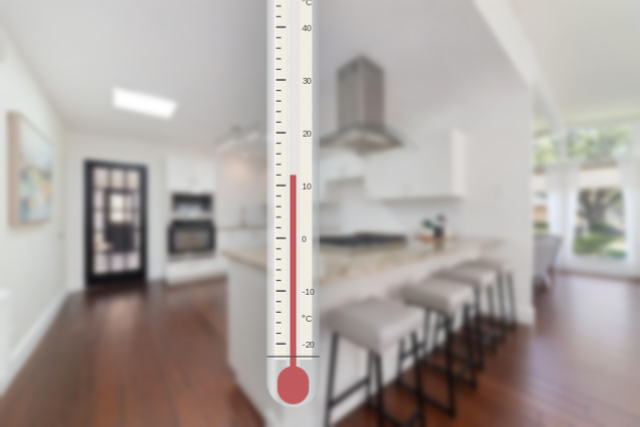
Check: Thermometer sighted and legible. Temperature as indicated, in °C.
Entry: 12 °C
